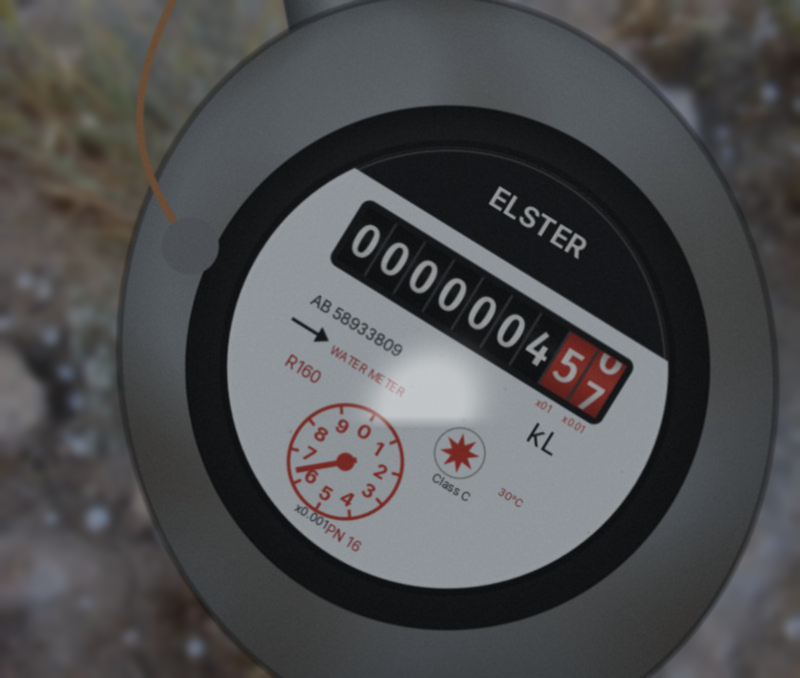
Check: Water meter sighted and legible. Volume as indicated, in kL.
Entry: 4.566 kL
